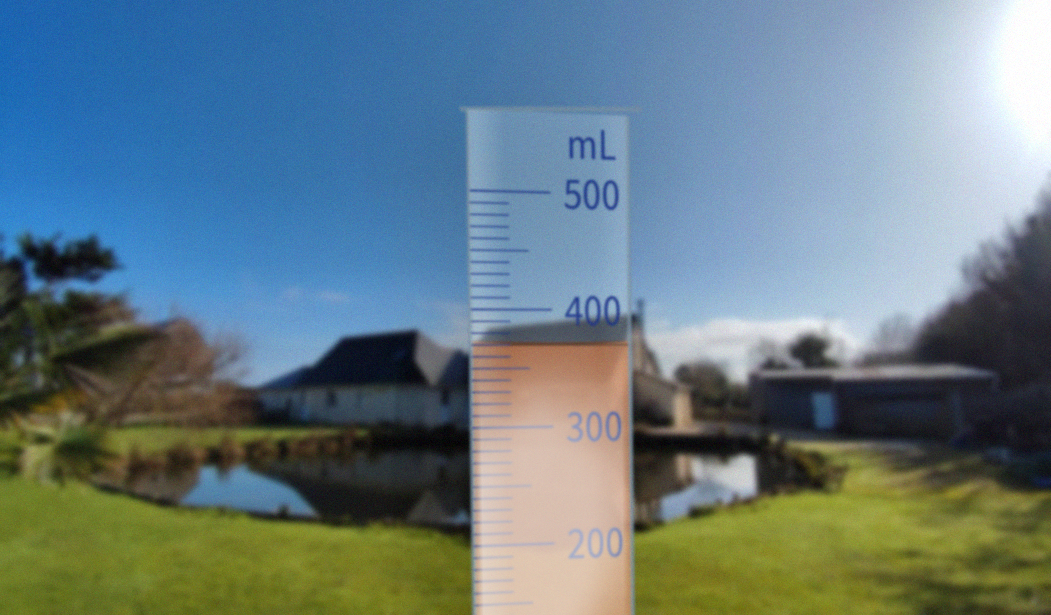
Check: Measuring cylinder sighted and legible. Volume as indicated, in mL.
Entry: 370 mL
